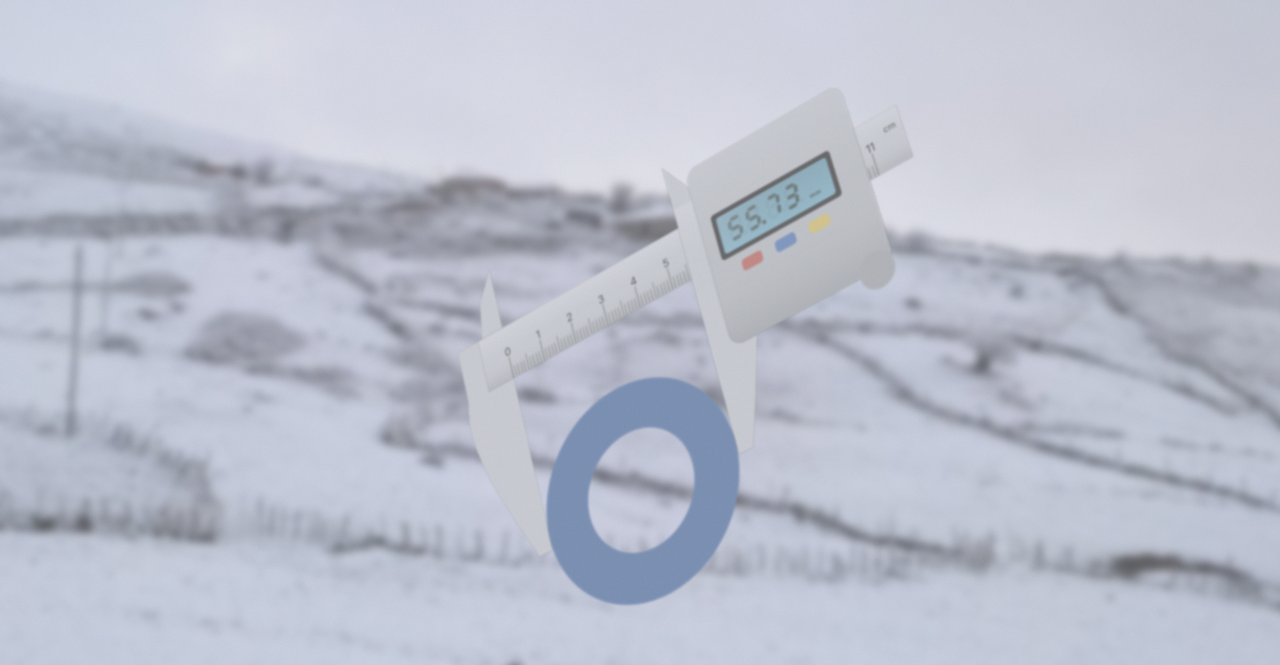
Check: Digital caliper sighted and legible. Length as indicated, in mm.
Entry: 55.73 mm
